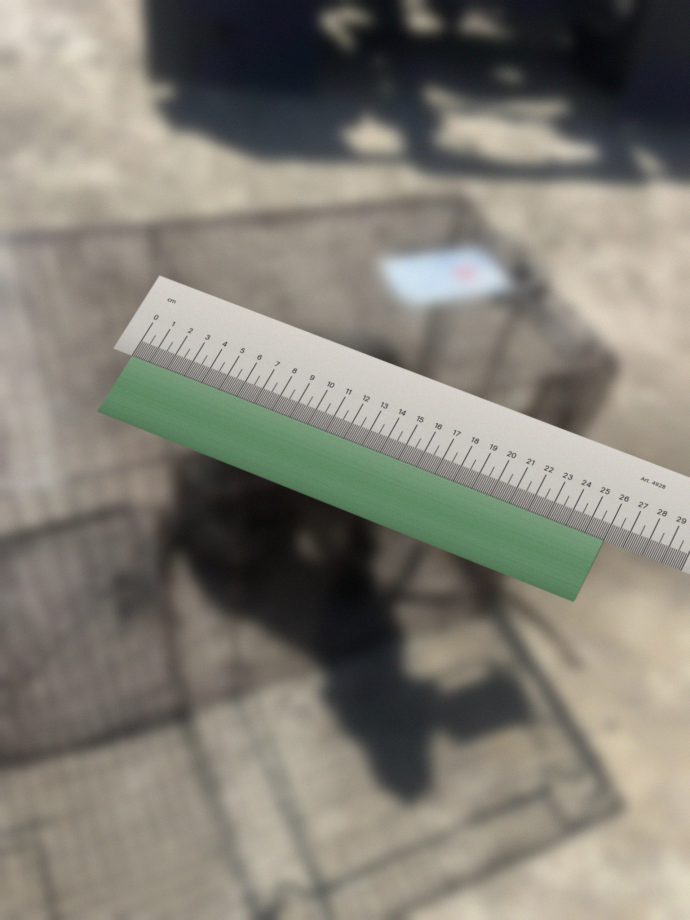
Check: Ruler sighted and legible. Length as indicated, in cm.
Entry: 26 cm
